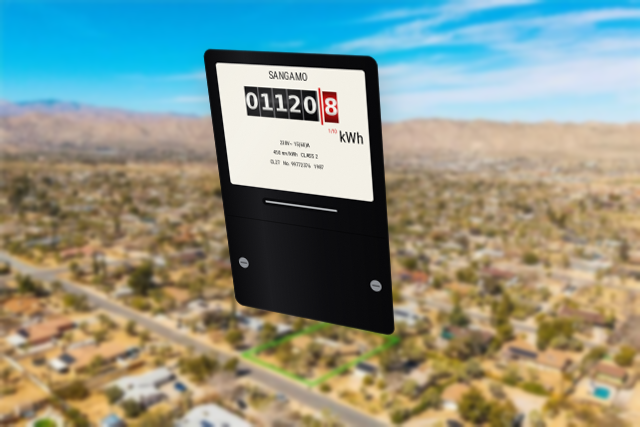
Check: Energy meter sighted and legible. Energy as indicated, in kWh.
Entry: 1120.8 kWh
